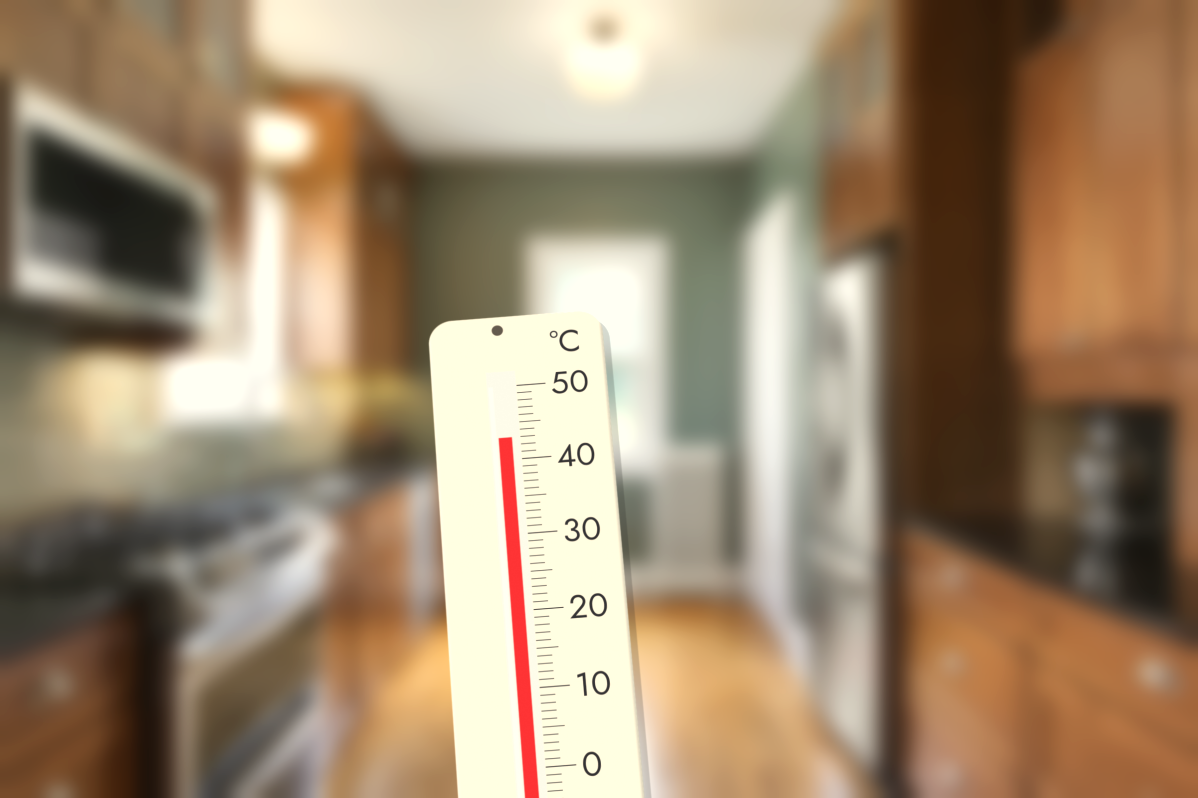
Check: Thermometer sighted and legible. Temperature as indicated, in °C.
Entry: 43 °C
